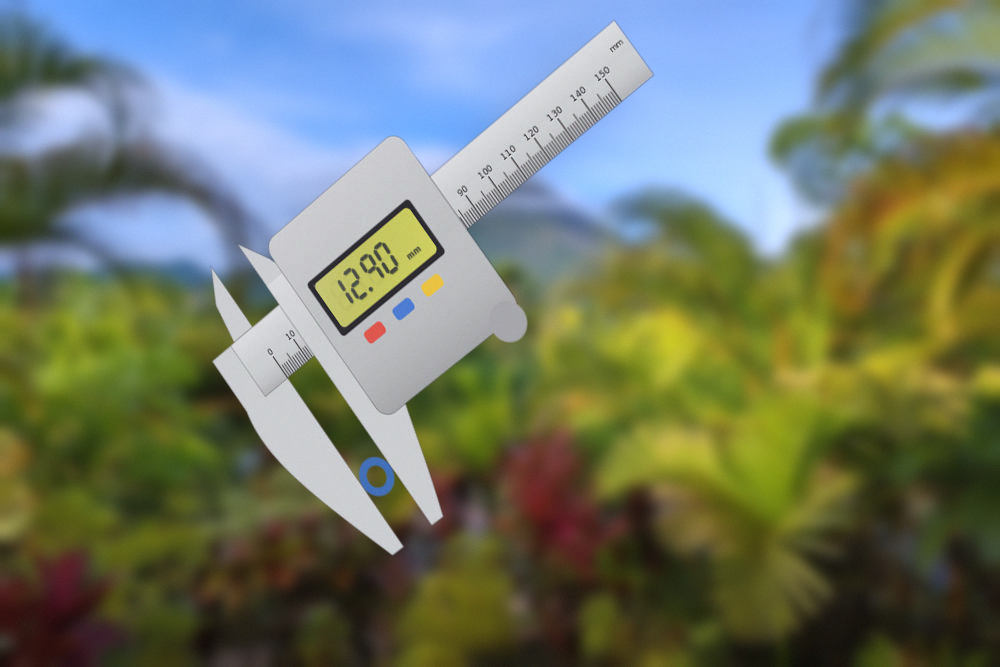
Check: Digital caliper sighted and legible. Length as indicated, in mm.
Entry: 12.90 mm
